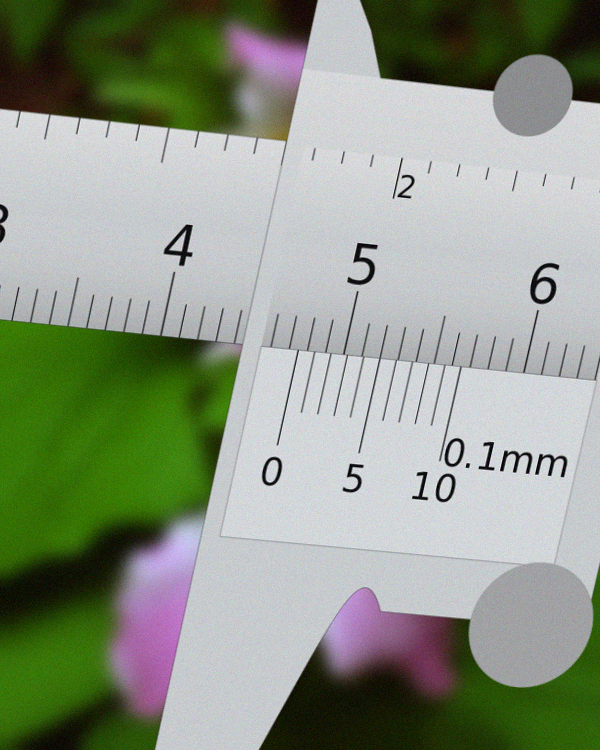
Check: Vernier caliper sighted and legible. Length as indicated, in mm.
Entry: 47.5 mm
